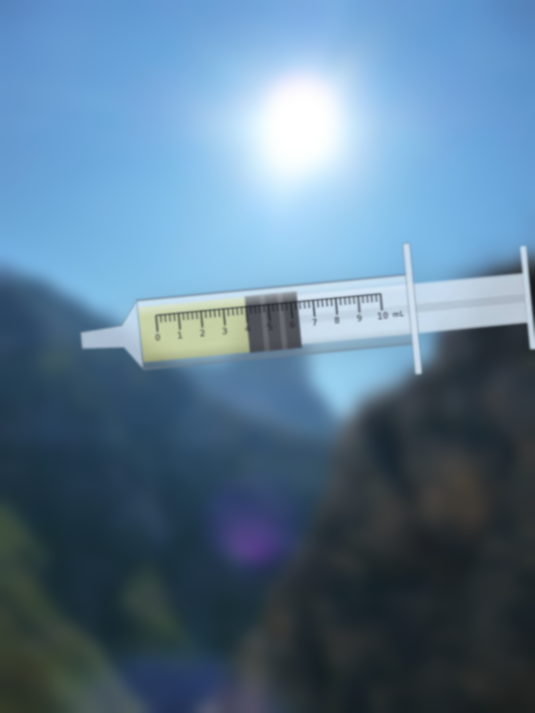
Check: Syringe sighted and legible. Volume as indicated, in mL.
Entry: 4 mL
